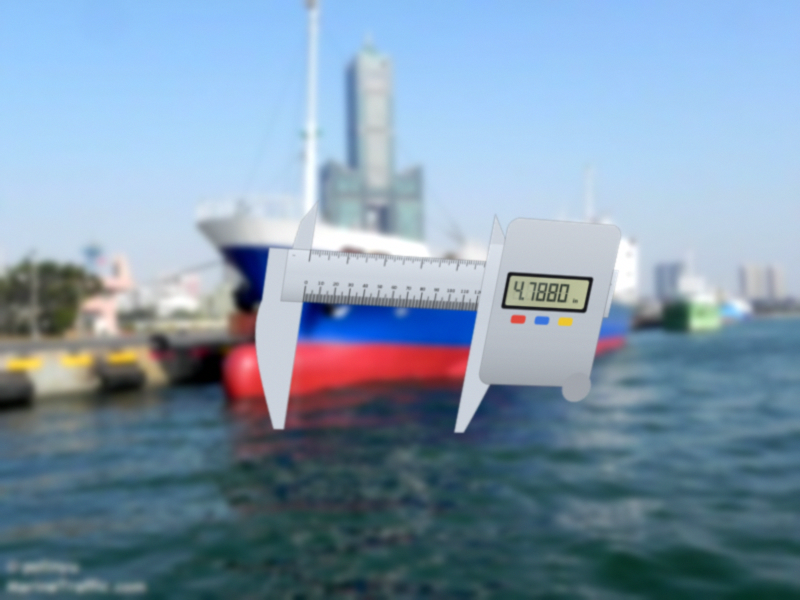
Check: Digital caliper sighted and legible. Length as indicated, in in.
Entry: 4.7880 in
